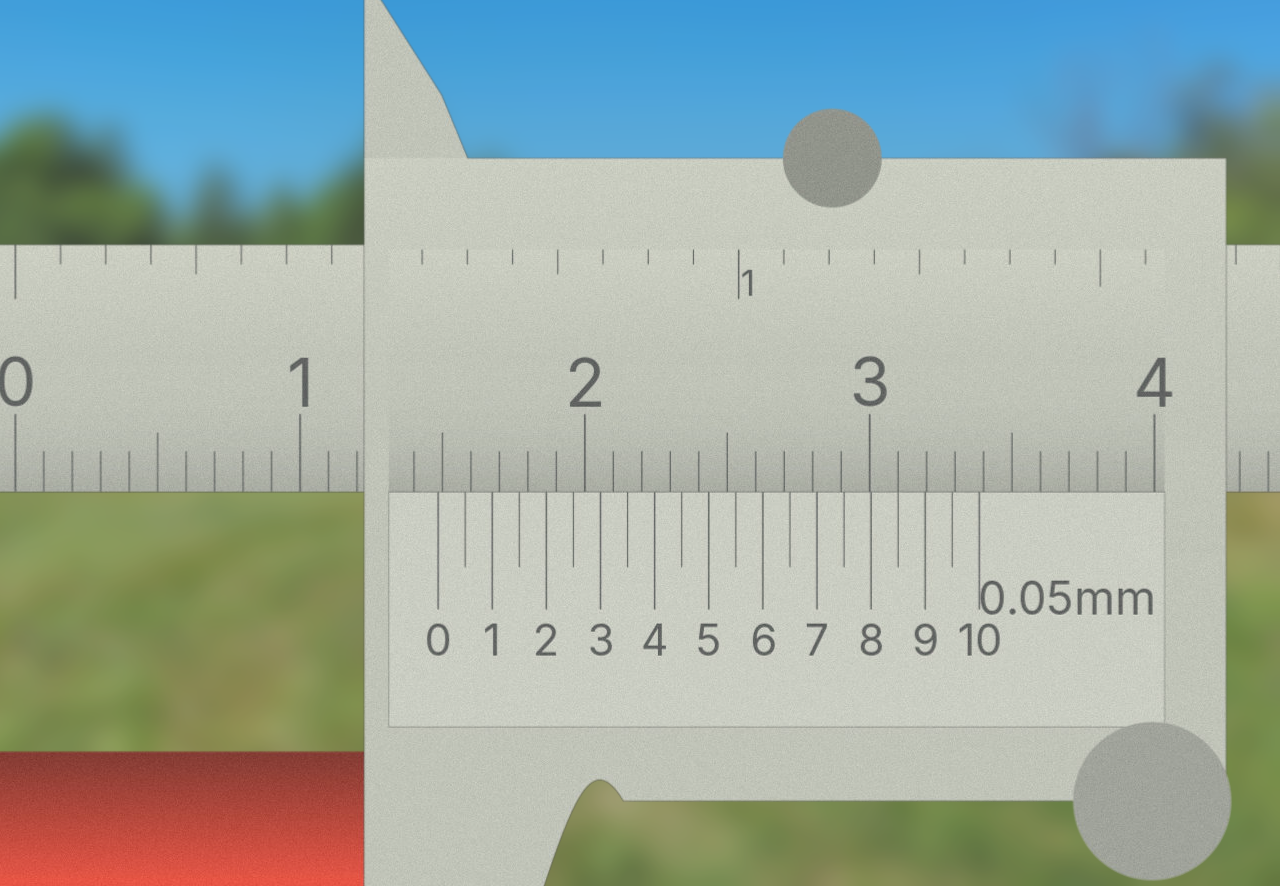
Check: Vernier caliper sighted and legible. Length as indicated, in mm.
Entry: 14.85 mm
